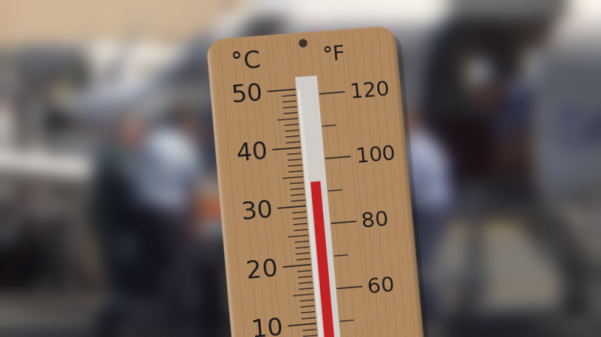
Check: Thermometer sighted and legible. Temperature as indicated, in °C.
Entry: 34 °C
